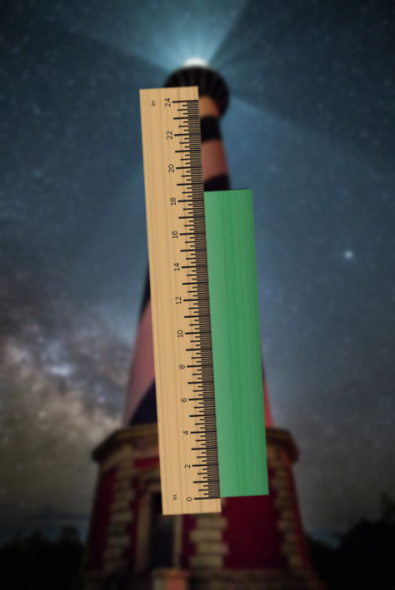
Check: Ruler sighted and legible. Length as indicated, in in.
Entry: 18.5 in
